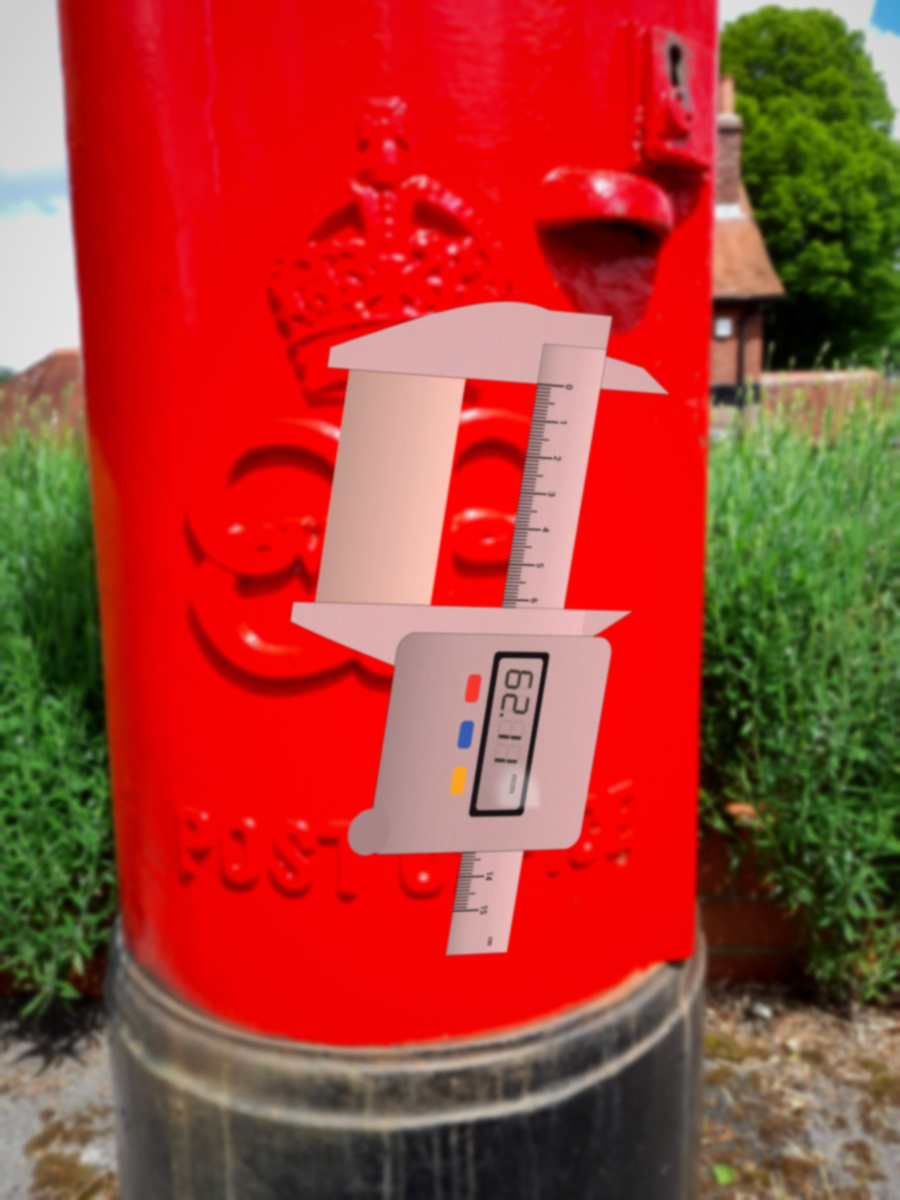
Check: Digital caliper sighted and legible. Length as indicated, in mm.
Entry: 62.11 mm
